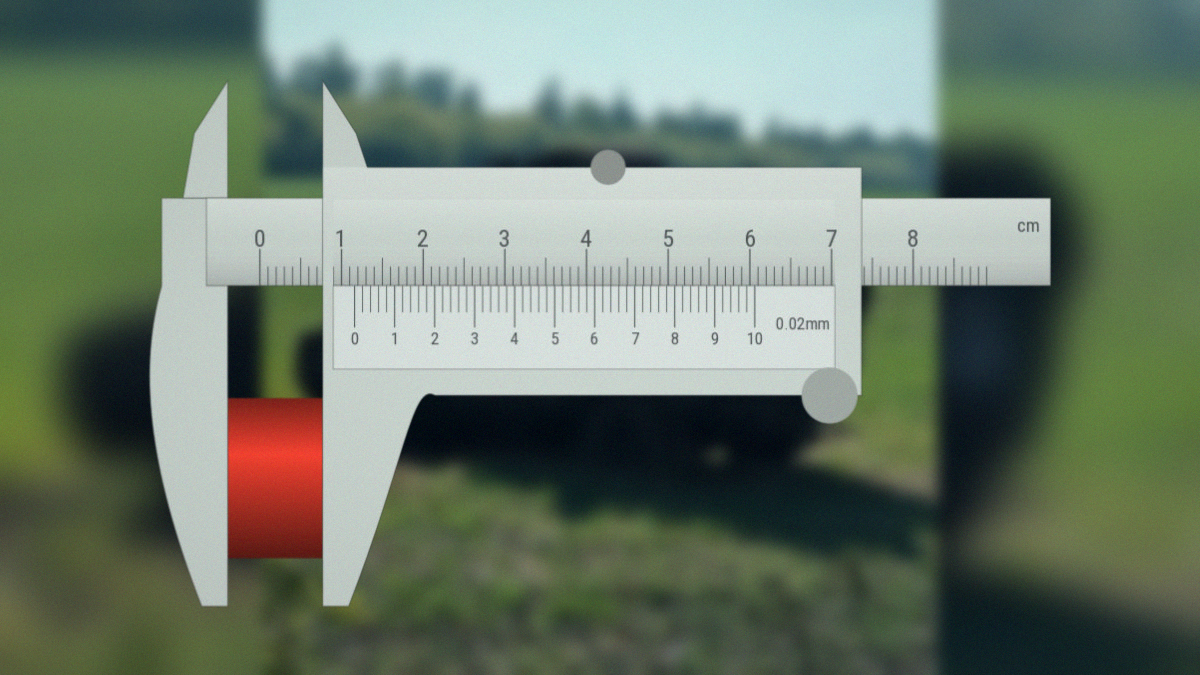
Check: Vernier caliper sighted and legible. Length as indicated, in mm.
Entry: 11.6 mm
